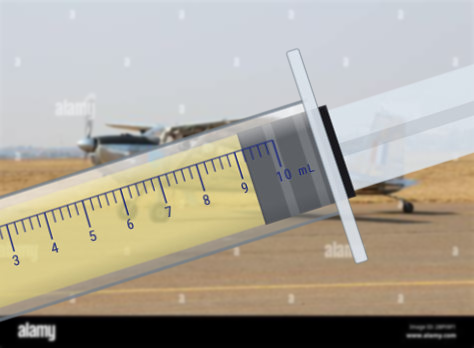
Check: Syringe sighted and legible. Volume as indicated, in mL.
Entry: 9.2 mL
